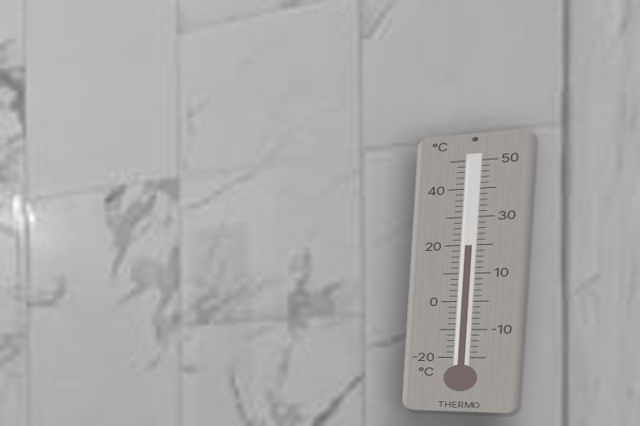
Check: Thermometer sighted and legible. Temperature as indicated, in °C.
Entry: 20 °C
